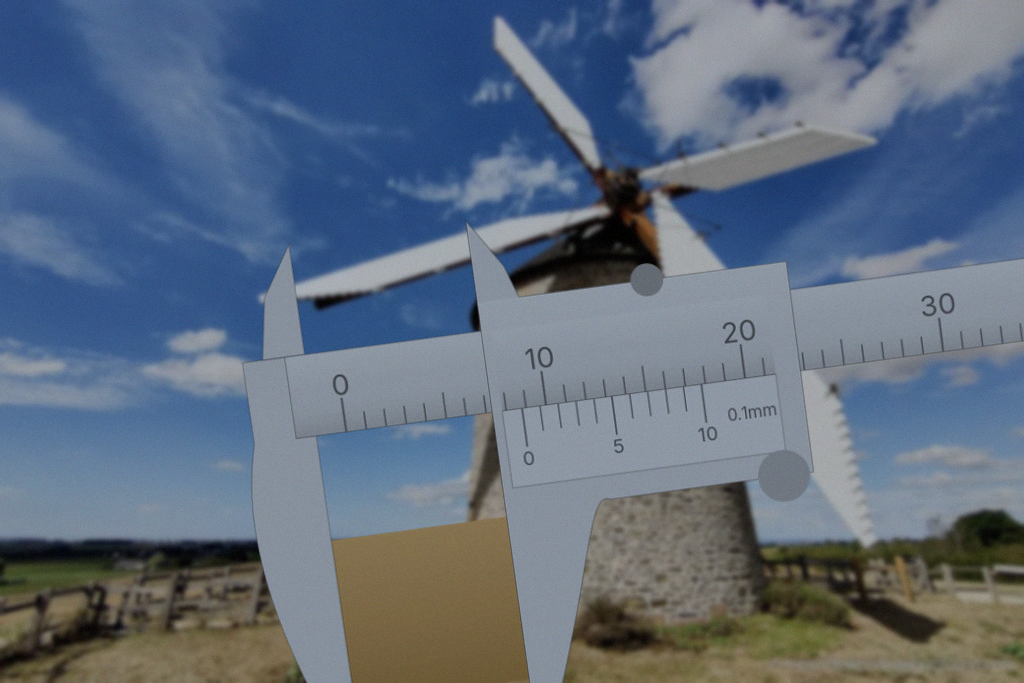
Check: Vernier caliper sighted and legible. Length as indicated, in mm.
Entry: 8.8 mm
